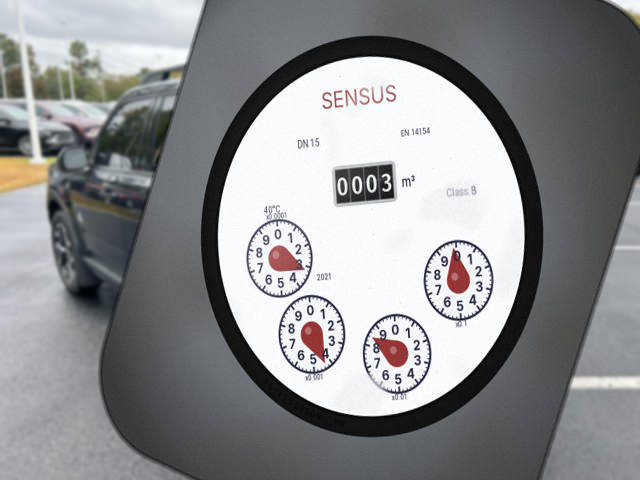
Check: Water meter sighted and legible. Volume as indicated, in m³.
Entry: 2.9843 m³
